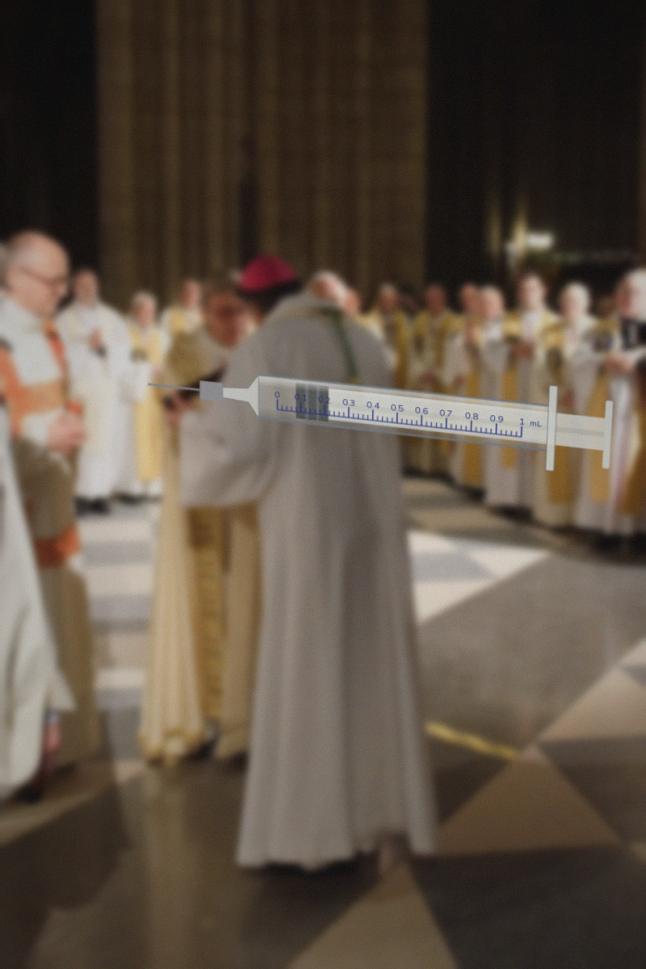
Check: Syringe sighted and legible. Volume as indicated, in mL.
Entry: 0.08 mL
